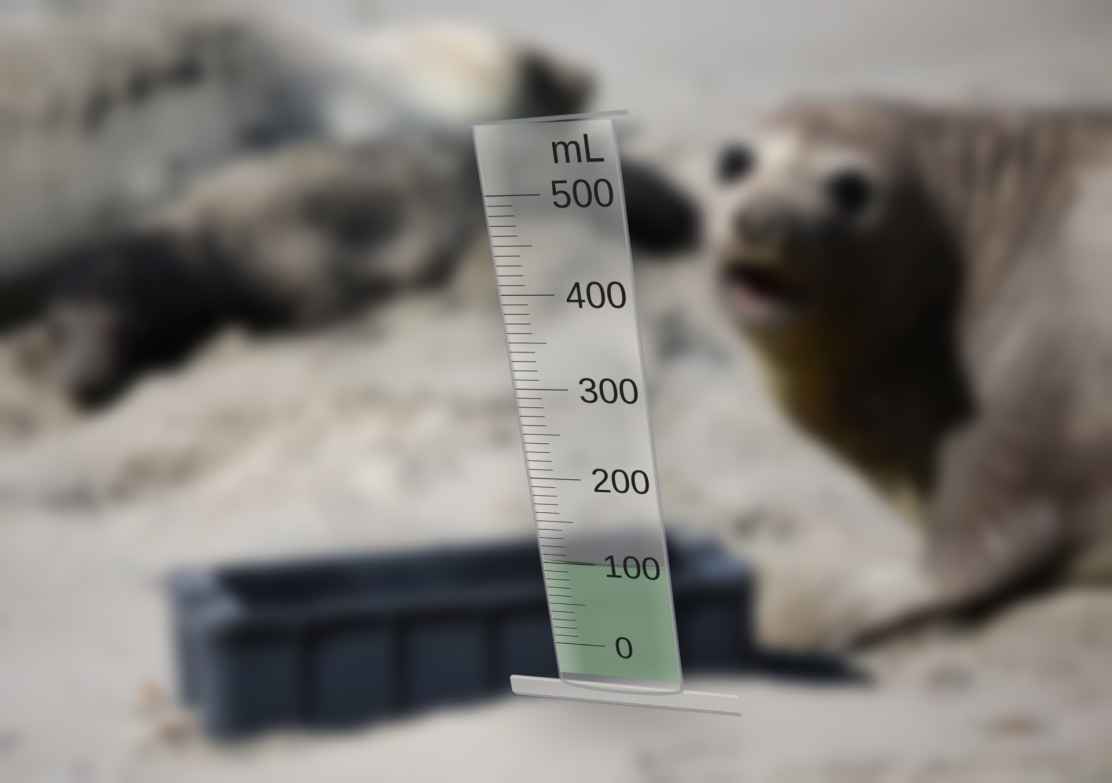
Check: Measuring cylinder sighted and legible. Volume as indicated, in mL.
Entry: 100 mL
